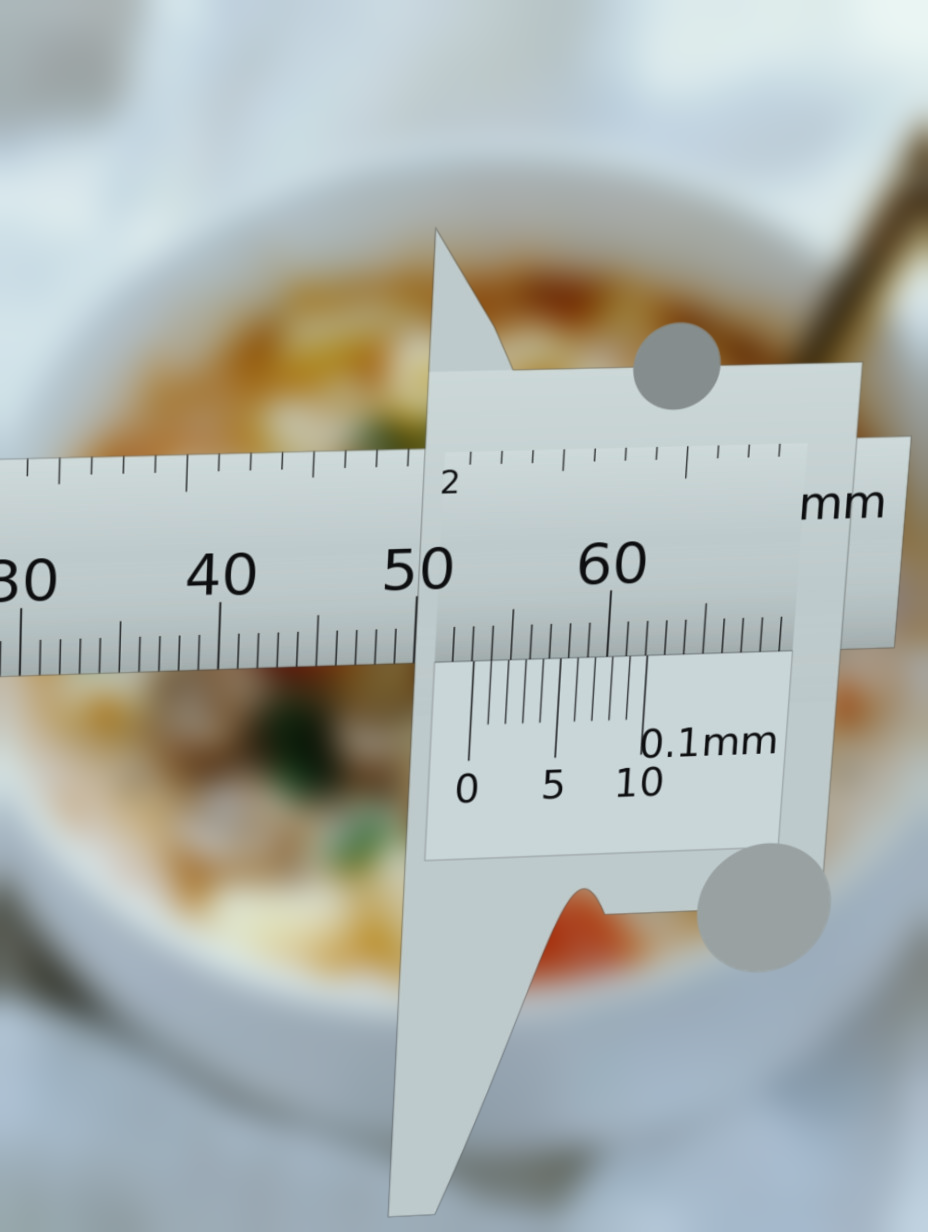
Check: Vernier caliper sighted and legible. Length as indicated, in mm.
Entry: 53.1 mm
